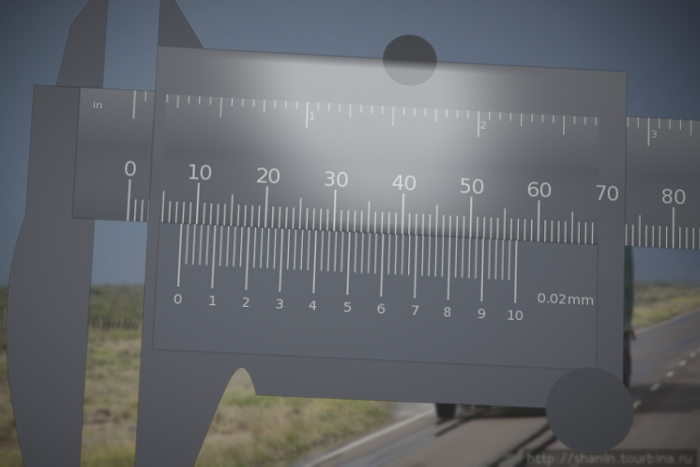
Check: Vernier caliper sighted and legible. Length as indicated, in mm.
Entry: 7.8 mm
